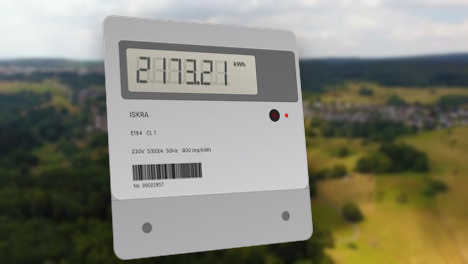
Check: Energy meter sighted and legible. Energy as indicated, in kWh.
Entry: 2173.21 kWh
